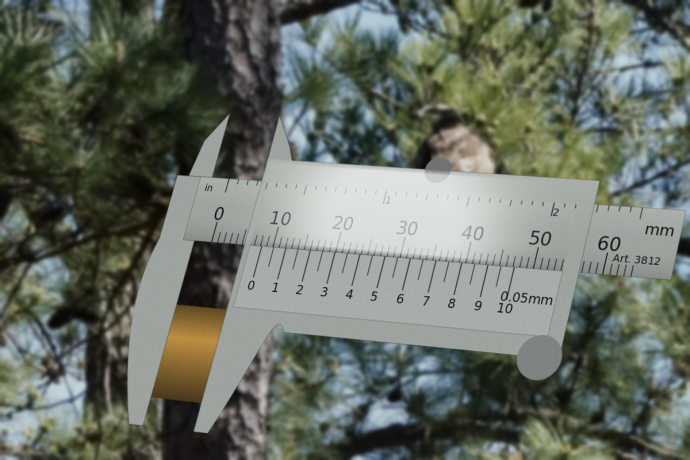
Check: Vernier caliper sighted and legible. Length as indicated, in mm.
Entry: 8.2 mm
